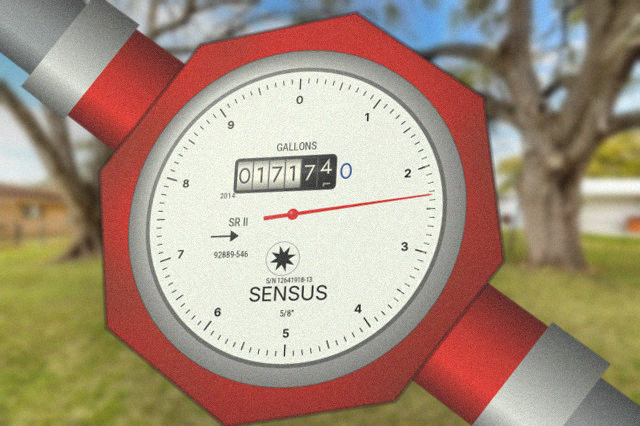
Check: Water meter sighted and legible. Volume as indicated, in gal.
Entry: 171742.3 gal
